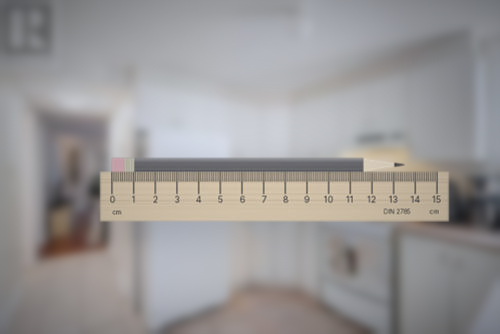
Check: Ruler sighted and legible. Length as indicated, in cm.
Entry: 13.5 cm
